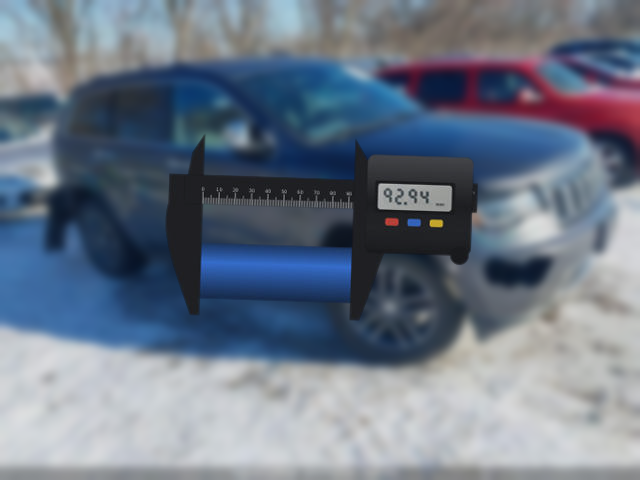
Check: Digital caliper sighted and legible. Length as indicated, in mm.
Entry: 92.94 mm
